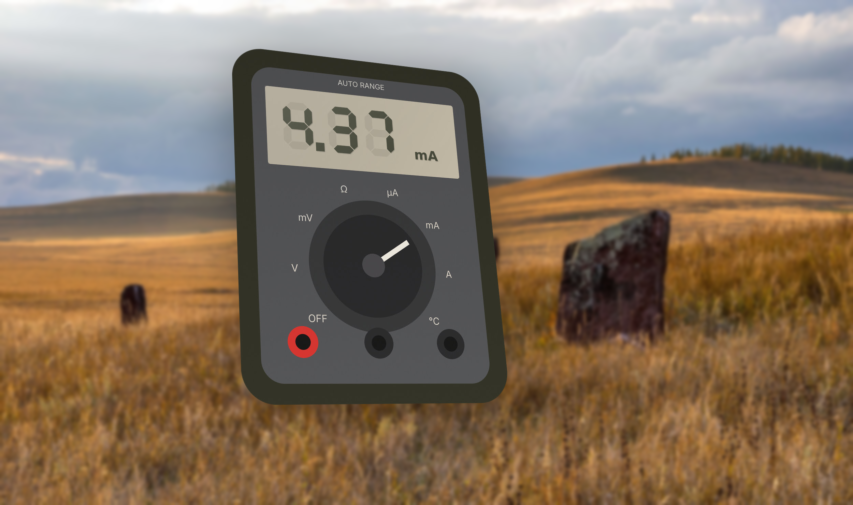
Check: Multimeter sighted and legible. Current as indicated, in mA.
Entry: 4.37 mA
